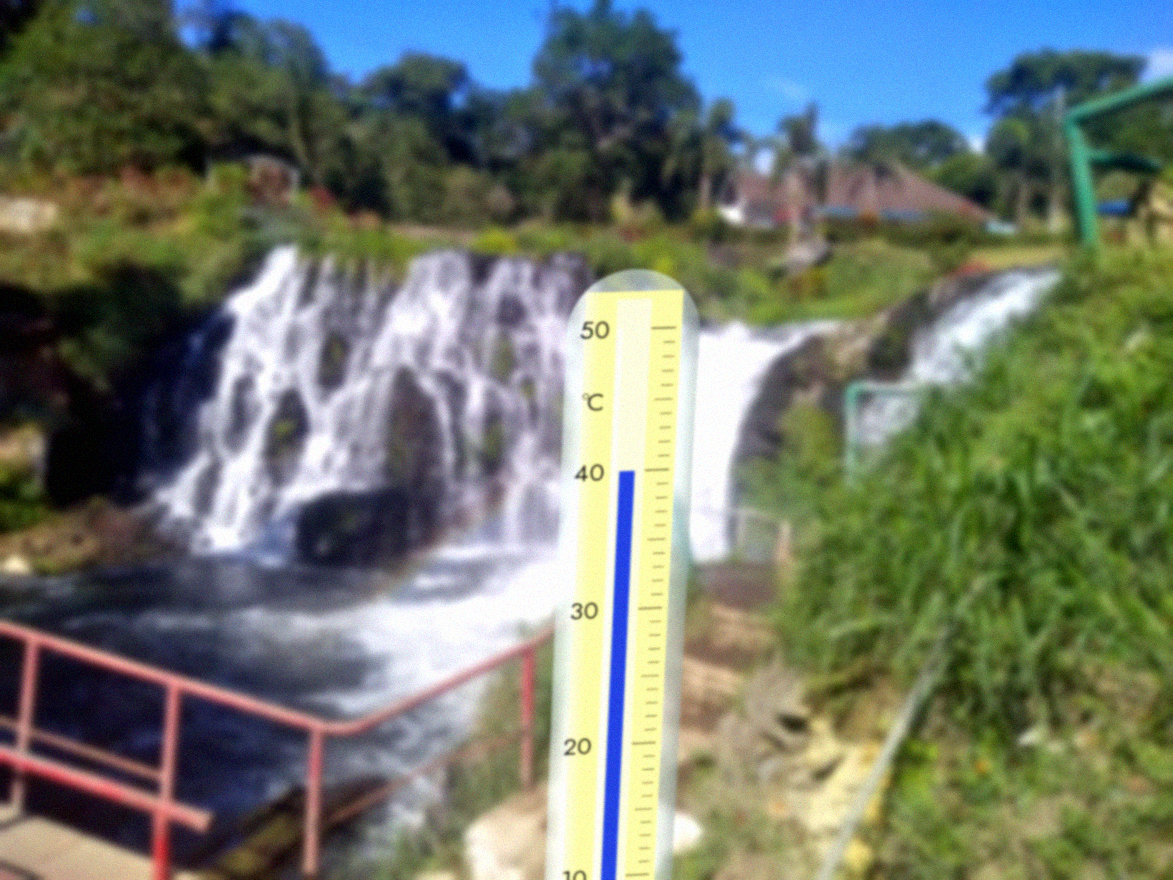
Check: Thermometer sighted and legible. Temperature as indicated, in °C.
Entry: 40 °C
